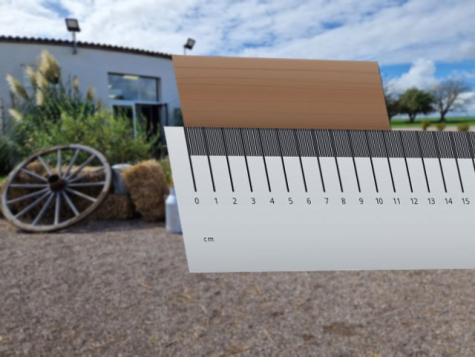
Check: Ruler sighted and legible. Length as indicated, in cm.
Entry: 11.5 cm
